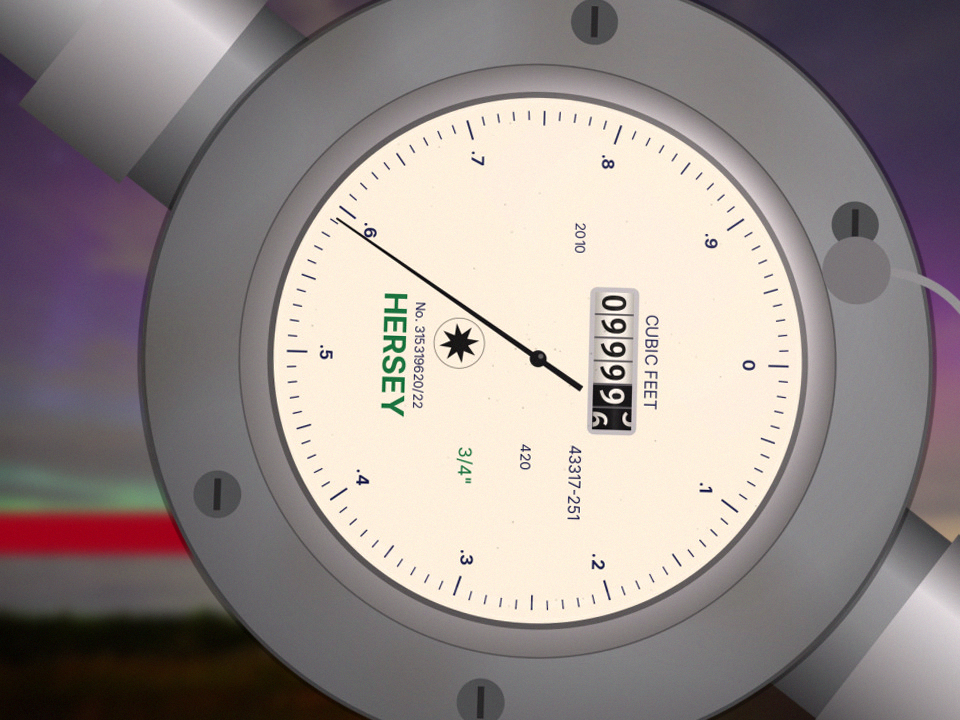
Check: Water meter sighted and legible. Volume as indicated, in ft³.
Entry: 99995.59 ft³
